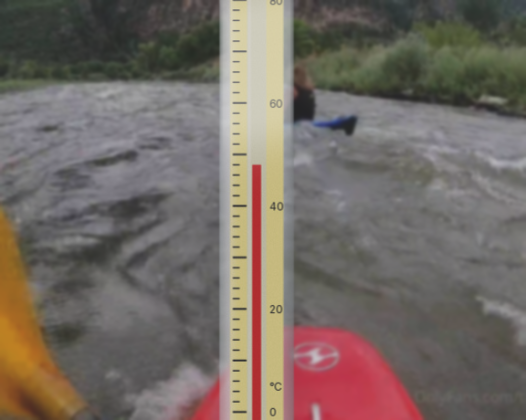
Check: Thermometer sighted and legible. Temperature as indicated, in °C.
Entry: 48 °C
